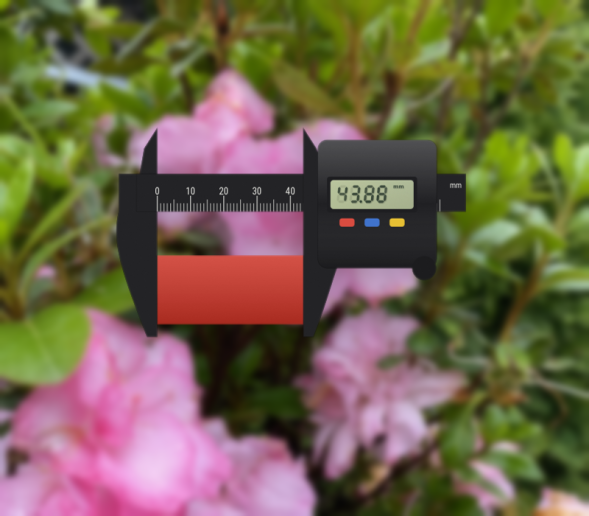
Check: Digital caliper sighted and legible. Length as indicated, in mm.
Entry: 43.88 mm
